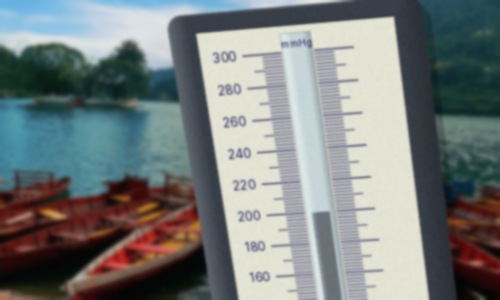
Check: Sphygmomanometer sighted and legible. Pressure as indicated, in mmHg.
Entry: 200 mmHg
